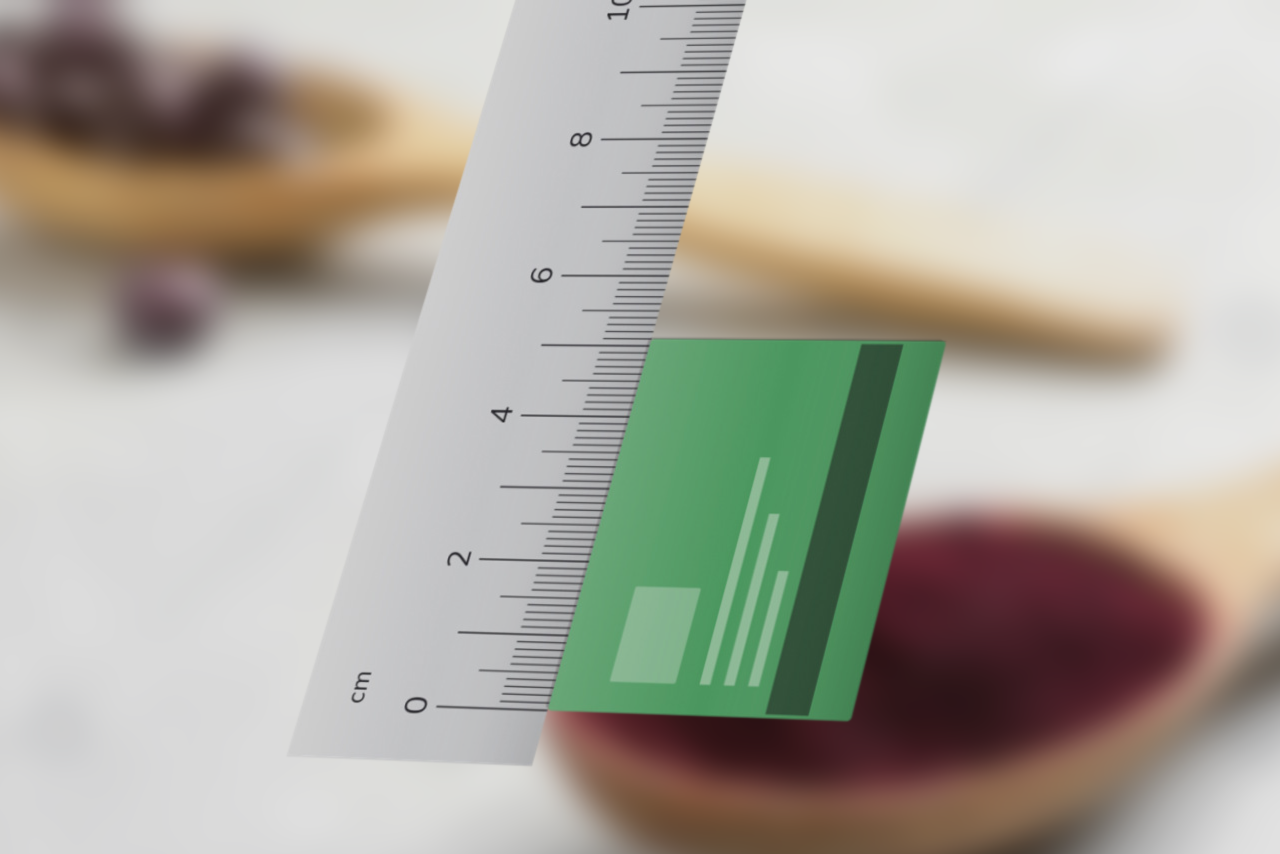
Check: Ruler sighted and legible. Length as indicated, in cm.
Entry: 5.1 cm
